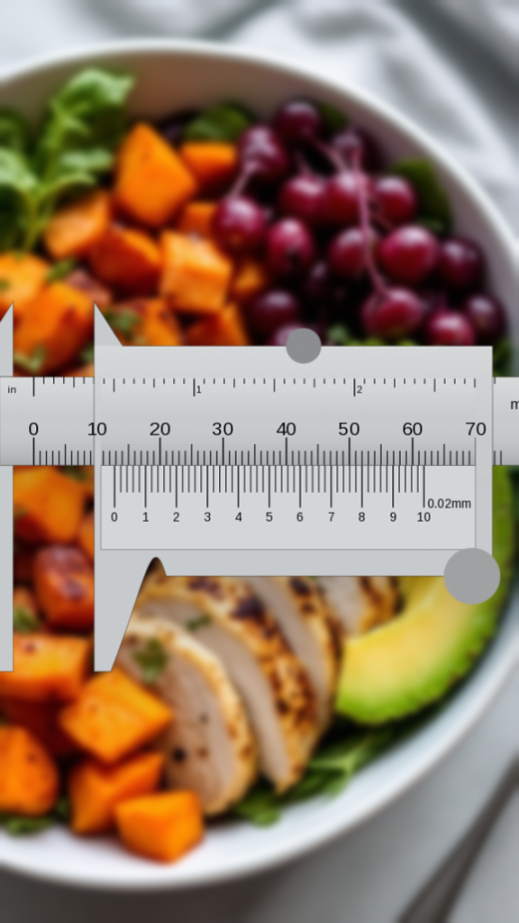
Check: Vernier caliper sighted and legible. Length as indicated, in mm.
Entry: 12.8 mm
